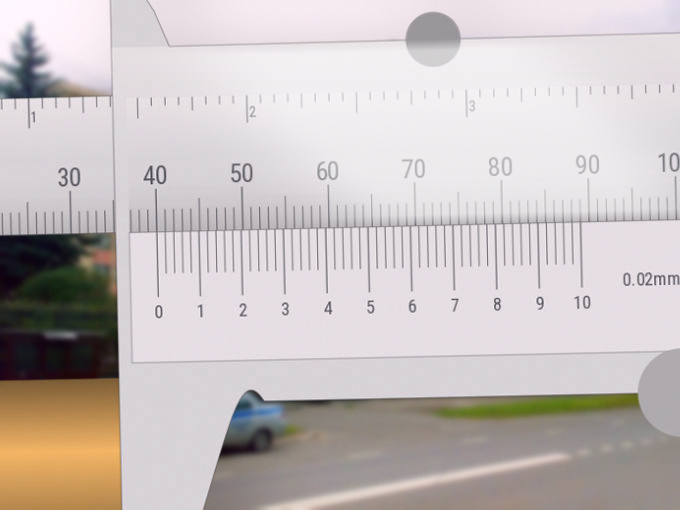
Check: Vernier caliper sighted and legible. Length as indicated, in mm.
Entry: 40.0 mm
